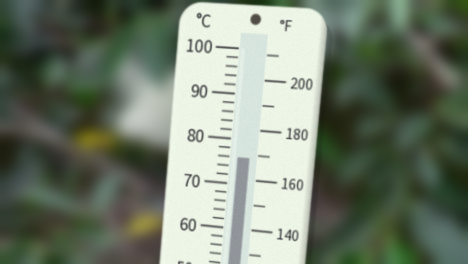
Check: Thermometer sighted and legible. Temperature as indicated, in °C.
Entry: 76 °C
